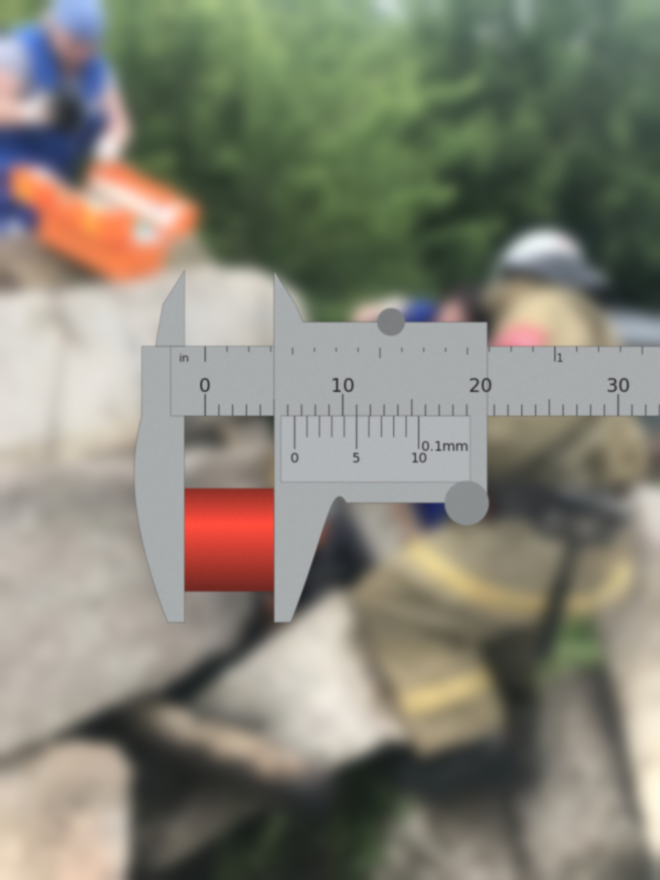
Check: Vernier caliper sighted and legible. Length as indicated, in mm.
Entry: 6.5 mm
